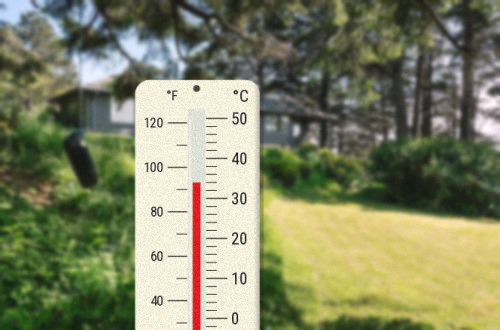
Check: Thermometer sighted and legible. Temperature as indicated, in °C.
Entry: 34 °C
